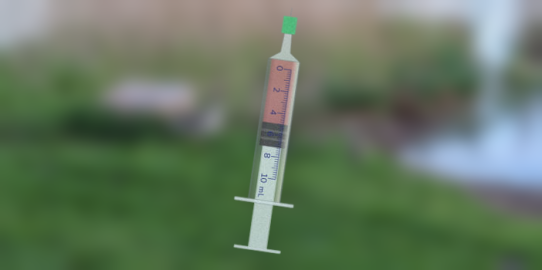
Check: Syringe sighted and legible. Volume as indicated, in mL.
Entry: 5 mL
